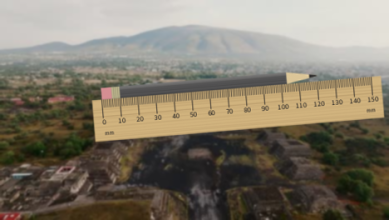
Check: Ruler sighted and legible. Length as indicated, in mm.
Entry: 120 mm
